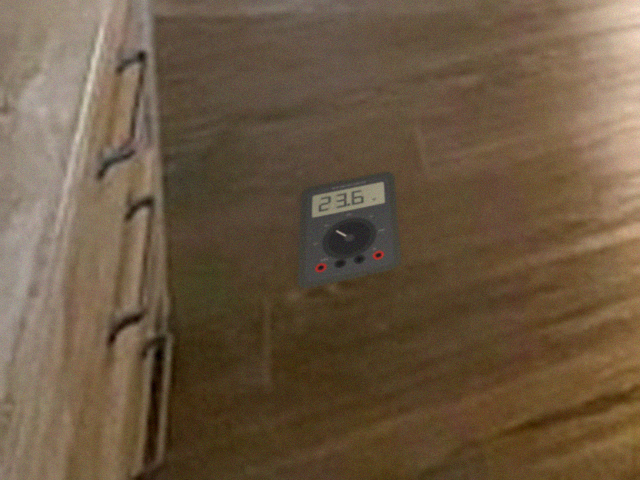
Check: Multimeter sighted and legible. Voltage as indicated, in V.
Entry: 23.6 V
